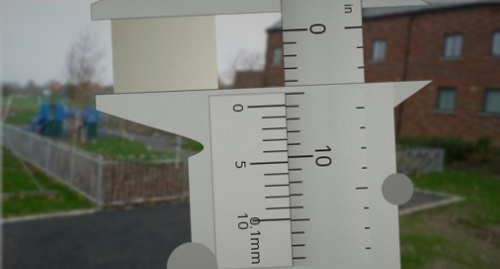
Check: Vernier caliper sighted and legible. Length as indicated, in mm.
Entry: 5.9 mm
